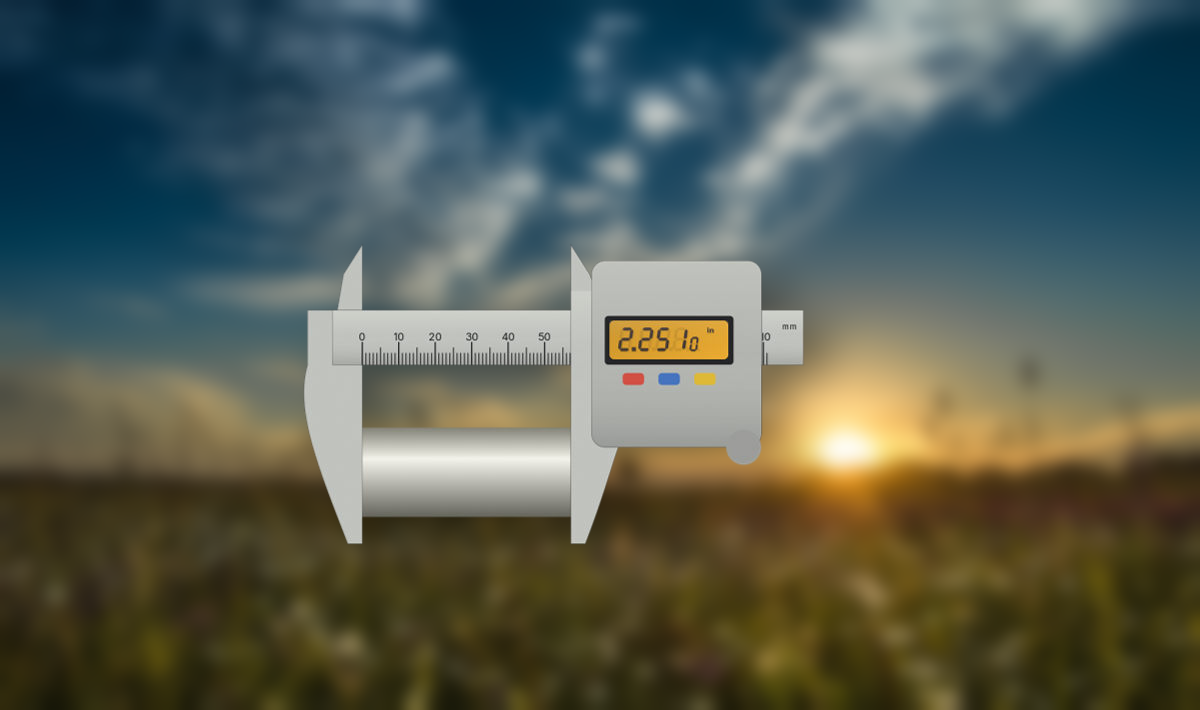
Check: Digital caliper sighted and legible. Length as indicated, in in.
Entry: 2.2510 in
